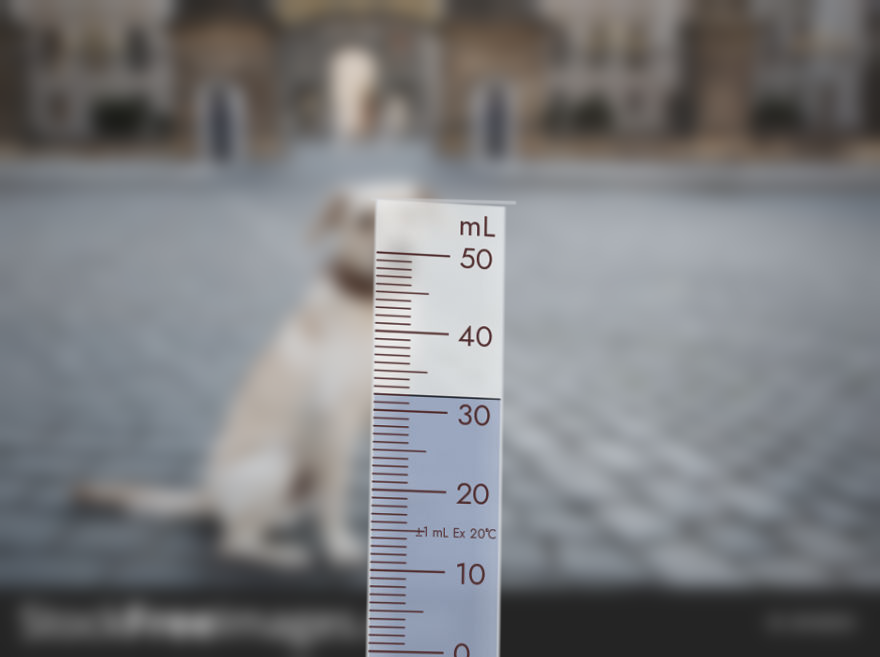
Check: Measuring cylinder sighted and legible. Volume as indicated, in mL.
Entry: 32 mL
